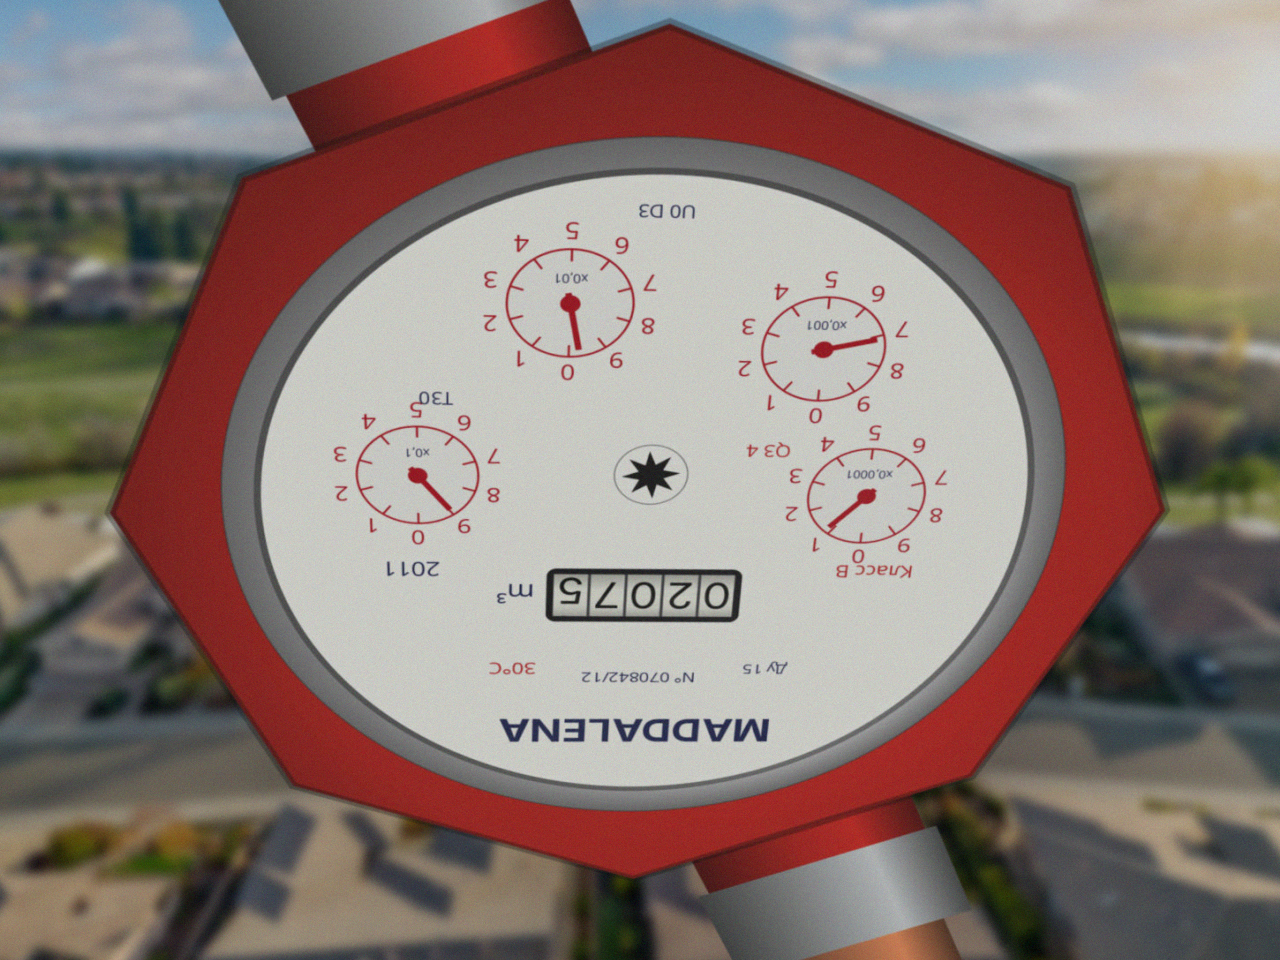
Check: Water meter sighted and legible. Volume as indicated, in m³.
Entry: 2074.8971 m³
